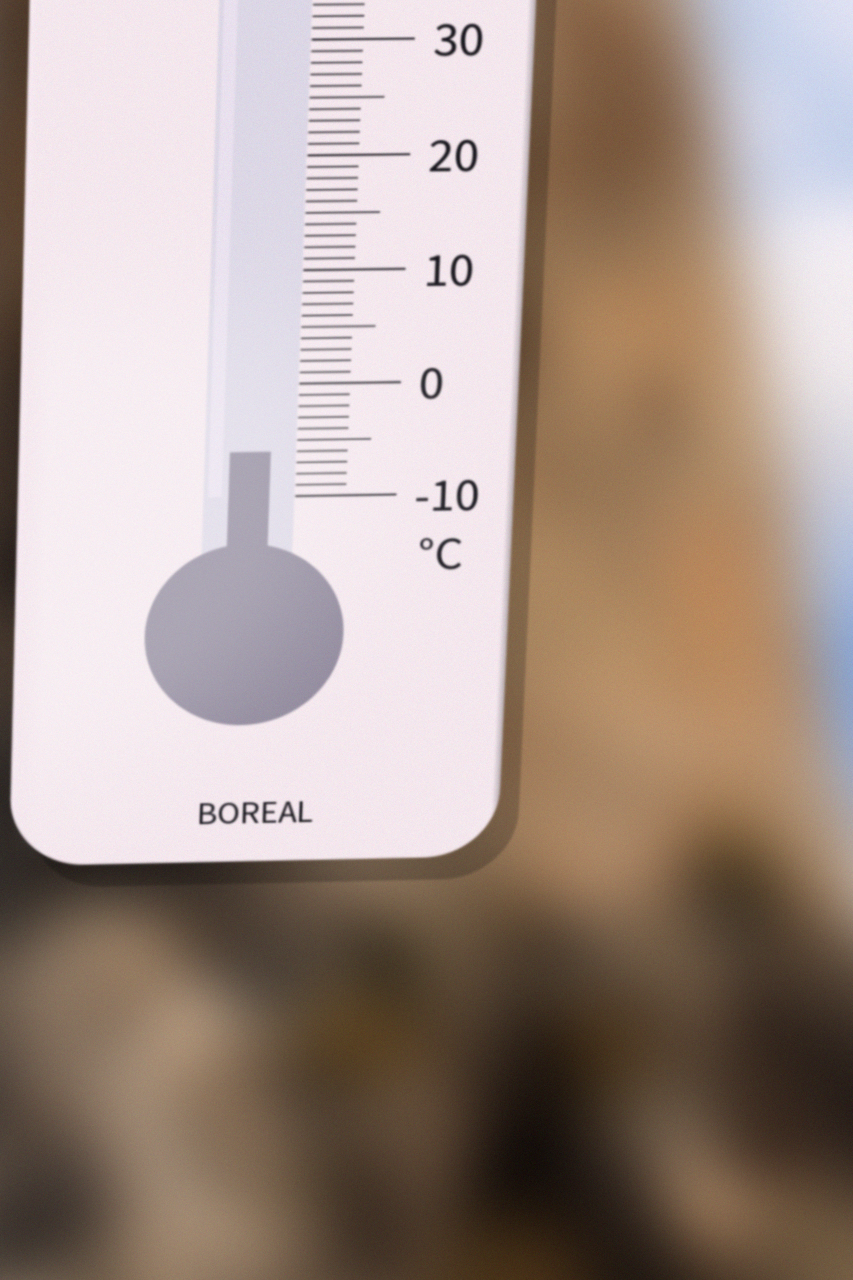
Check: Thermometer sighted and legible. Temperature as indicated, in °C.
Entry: -6 °C
